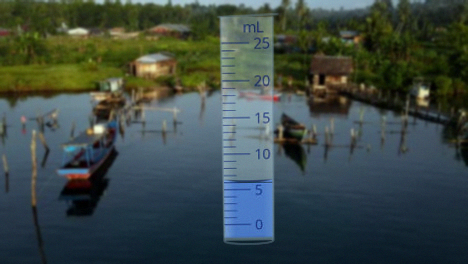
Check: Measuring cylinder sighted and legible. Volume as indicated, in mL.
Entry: 6 mL
